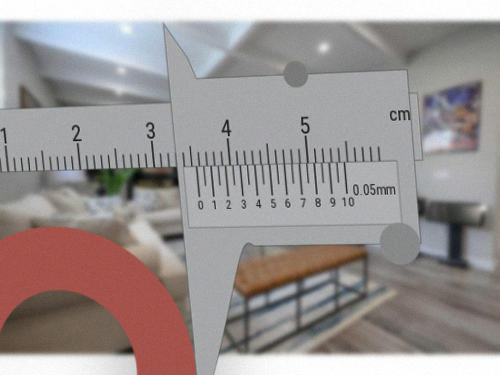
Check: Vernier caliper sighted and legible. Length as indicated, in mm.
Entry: 35.6 mm
